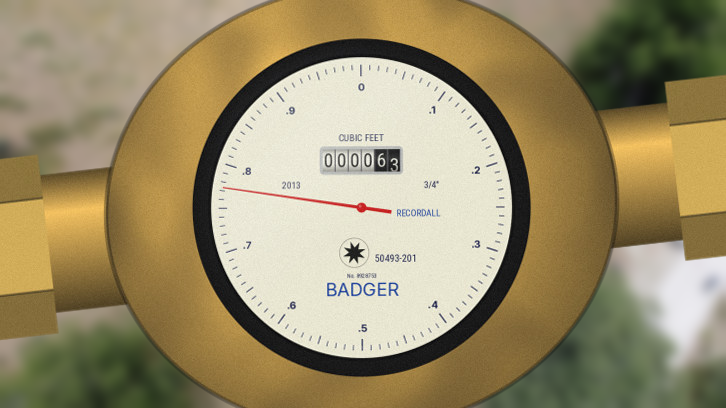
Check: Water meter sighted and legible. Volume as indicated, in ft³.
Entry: 62.77 ft³
